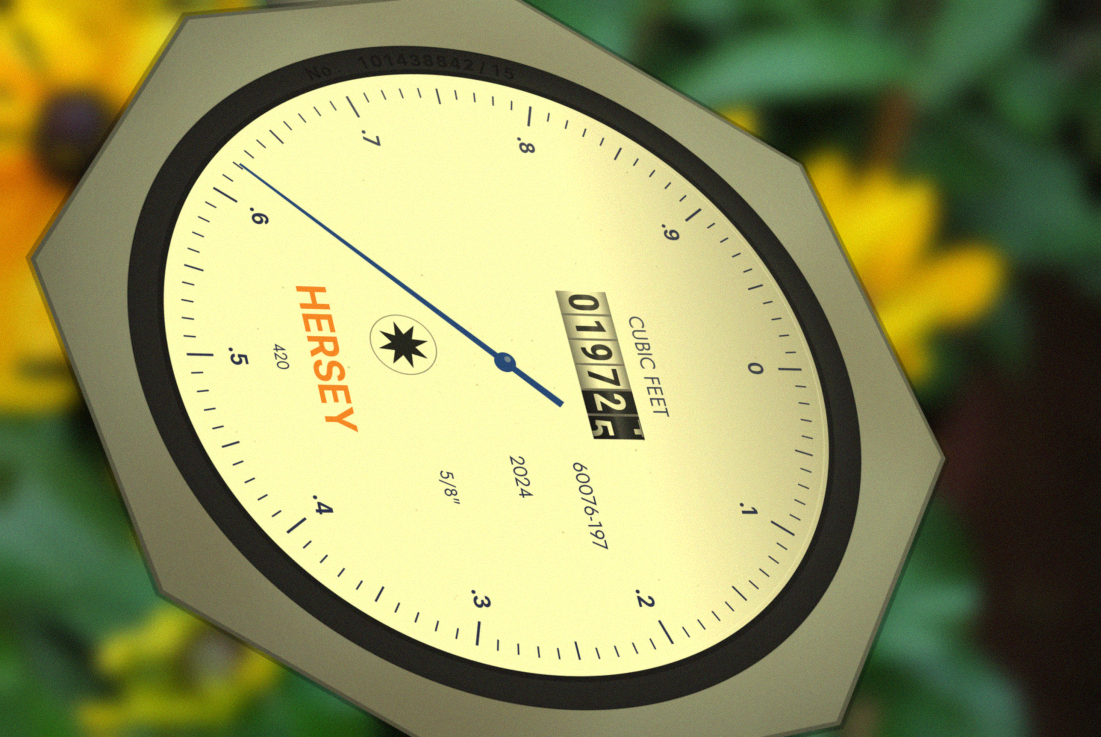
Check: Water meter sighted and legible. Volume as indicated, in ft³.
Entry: 19724.62 ft³
